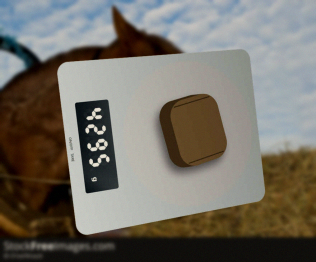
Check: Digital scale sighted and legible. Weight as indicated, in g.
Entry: 4295 g
